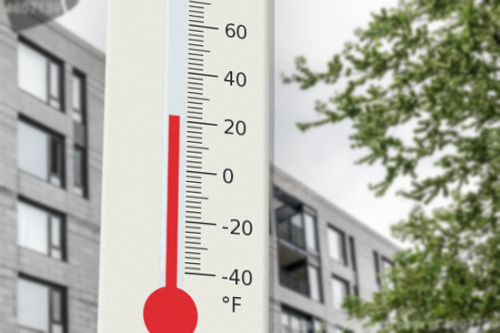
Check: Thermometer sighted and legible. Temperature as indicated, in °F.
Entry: 22 °F
